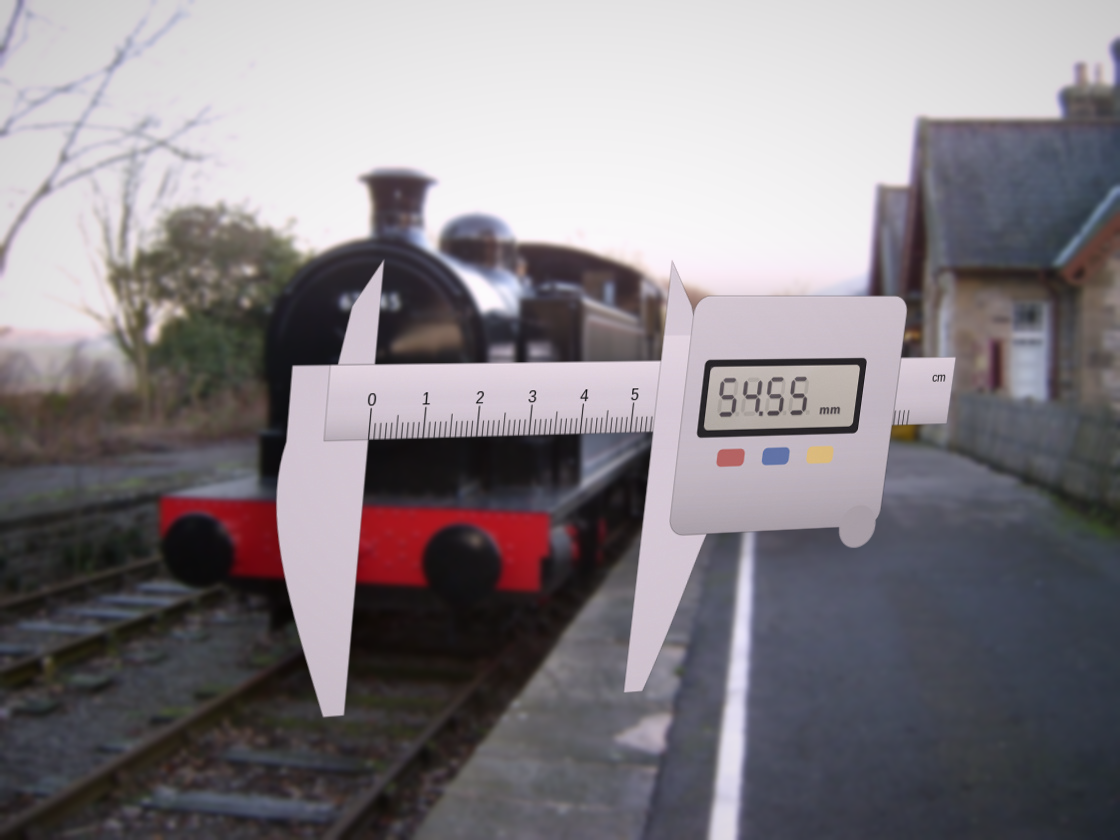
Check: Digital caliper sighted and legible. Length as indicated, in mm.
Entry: 54.55 mm
